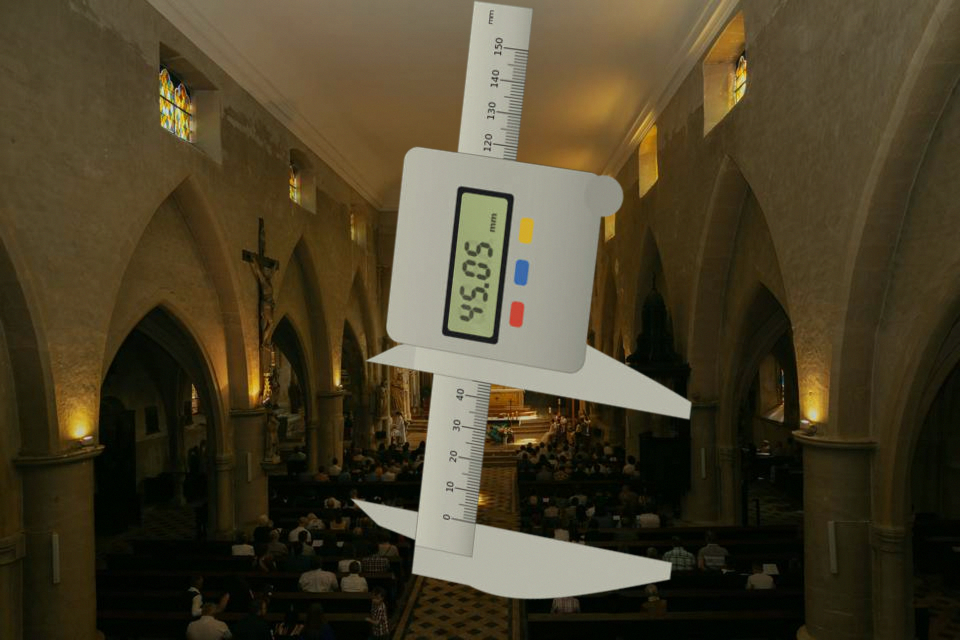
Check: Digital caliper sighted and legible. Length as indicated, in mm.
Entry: 45.05 mm
